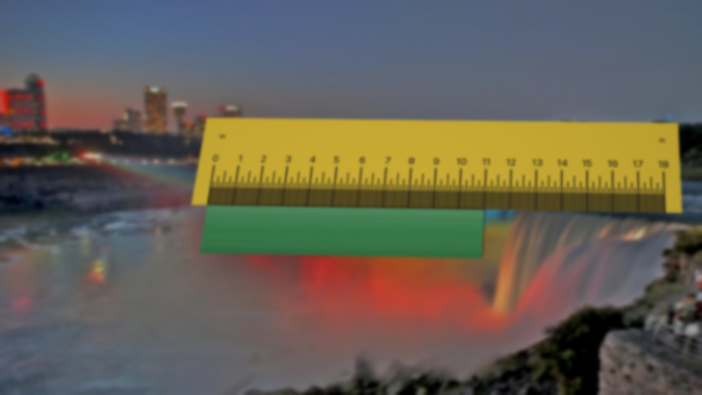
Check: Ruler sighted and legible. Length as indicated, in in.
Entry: 11 in
